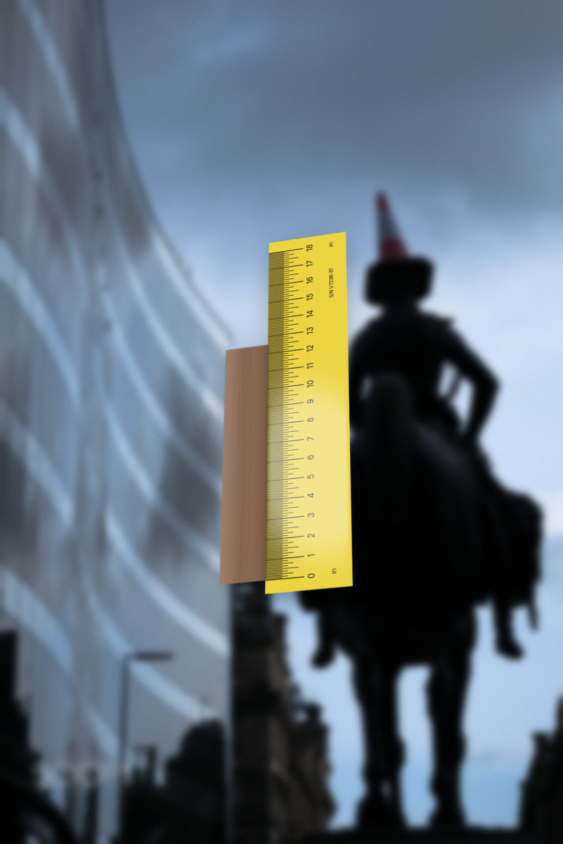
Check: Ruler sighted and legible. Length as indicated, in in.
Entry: 12.5 in
